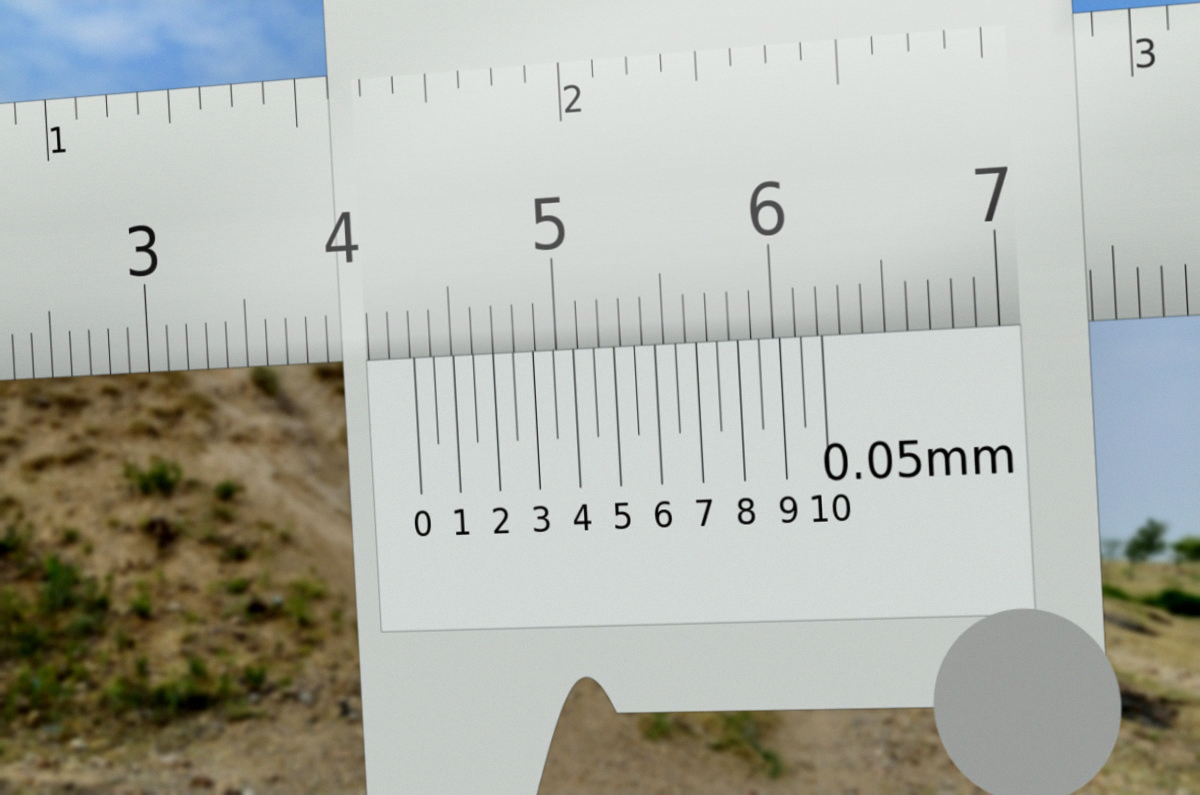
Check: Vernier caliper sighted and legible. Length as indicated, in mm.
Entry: 43.2 mm
